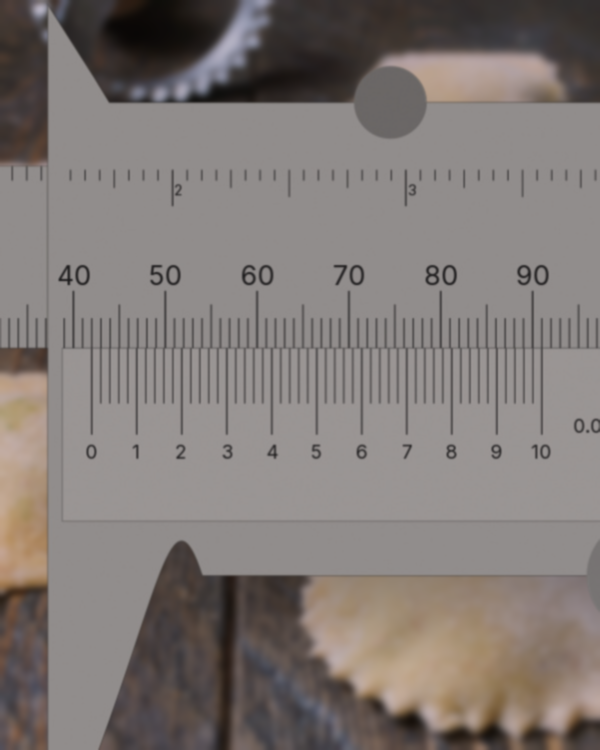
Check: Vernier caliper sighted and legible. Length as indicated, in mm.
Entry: 42.0 mm
